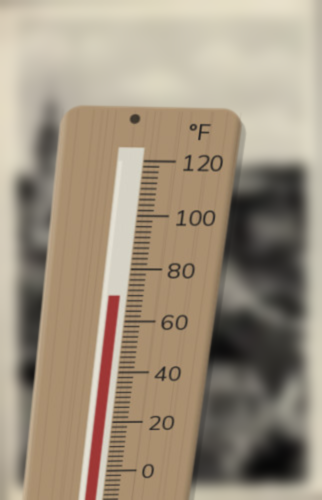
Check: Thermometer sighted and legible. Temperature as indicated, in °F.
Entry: 70 °F
